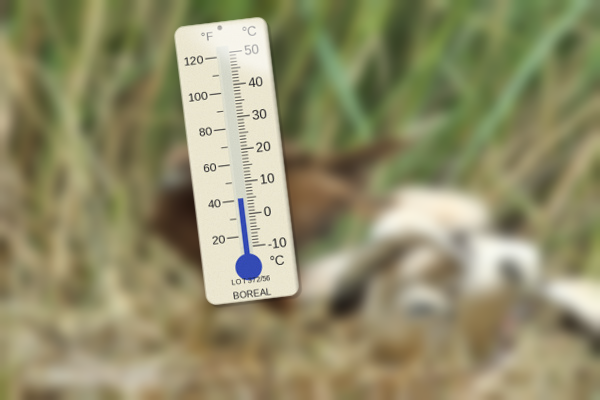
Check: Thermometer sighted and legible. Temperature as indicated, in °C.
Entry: 5 °C
